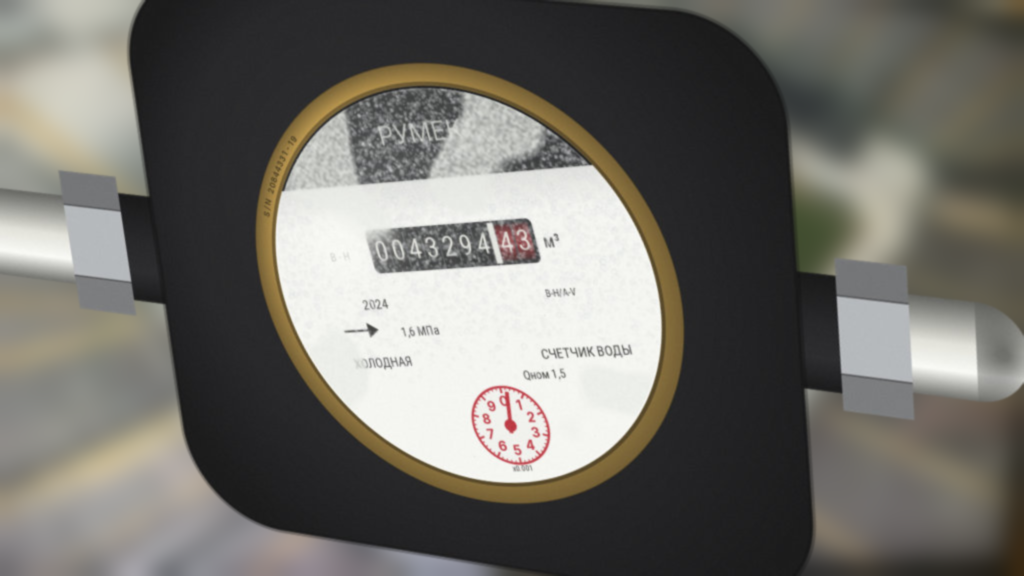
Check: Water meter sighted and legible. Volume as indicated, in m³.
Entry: 43294.430 m³
